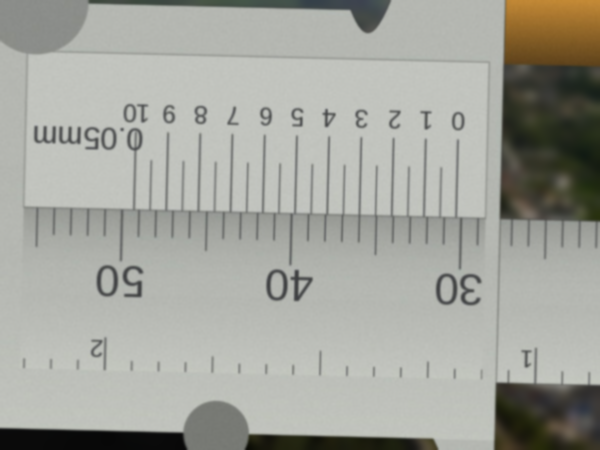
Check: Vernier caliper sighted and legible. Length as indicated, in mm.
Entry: 30.3 mm
